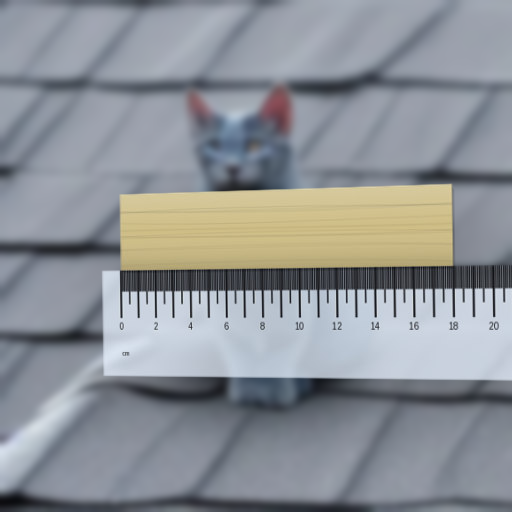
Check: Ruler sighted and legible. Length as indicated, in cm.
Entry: 18 cm
